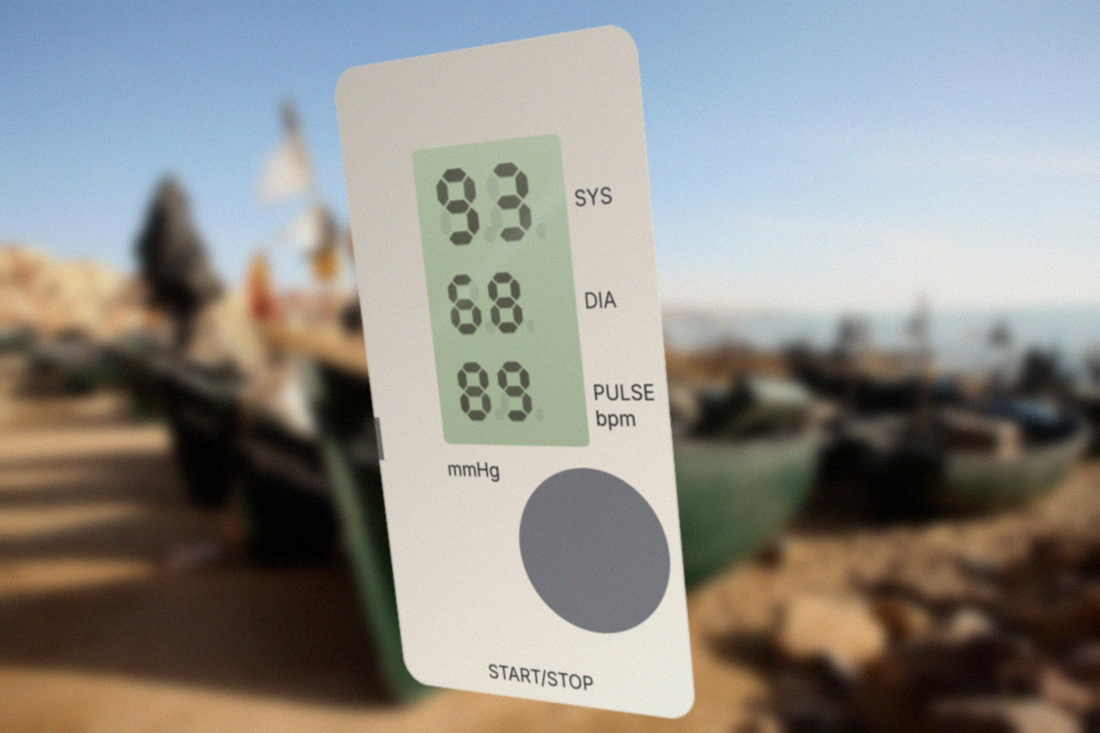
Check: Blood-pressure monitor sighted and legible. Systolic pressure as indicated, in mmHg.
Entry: 93 mmHg
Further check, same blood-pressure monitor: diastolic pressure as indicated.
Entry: 68 mmHg
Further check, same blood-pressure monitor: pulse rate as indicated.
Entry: 89 bpm
